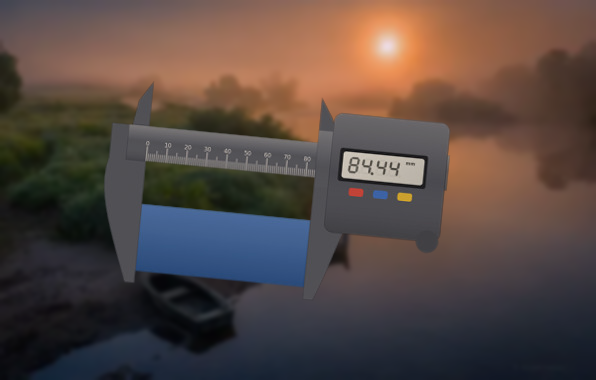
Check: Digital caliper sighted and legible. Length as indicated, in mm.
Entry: 84.44 mm
